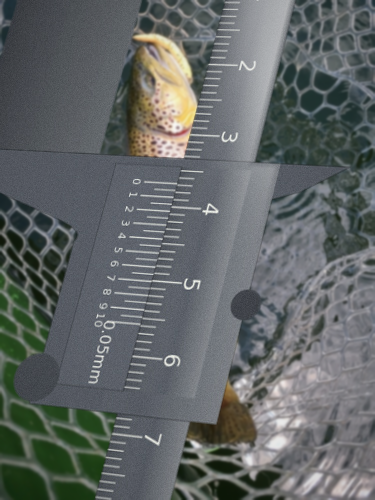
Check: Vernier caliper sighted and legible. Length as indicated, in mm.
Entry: 36.8 mm
